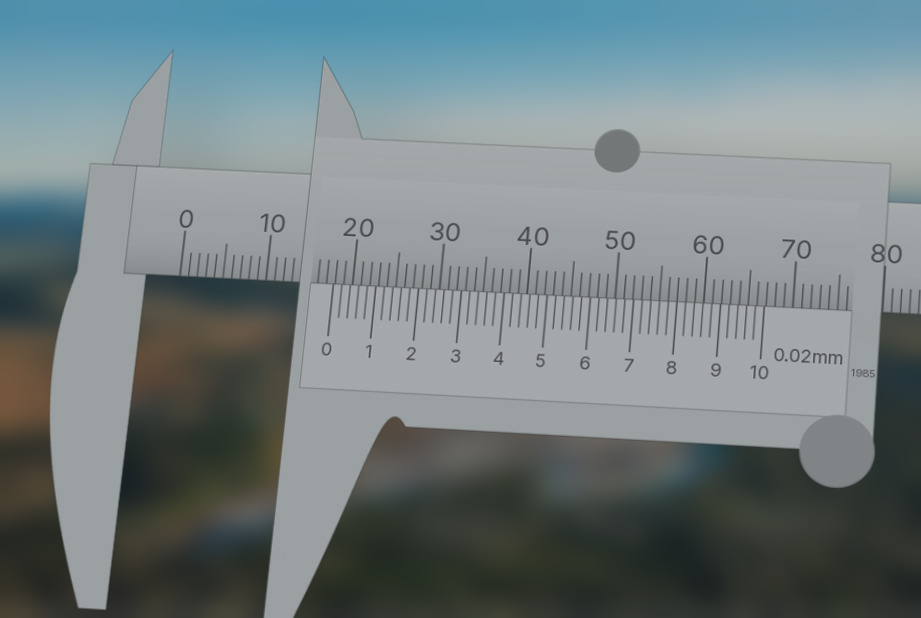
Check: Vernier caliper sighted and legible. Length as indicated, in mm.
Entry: 17.8 mm
